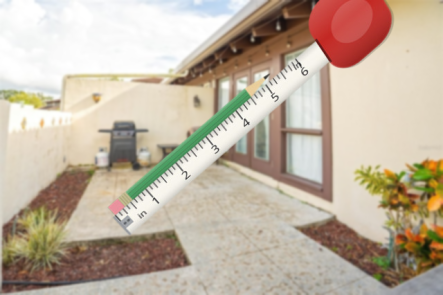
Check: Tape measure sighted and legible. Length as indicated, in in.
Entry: 5.25 in
